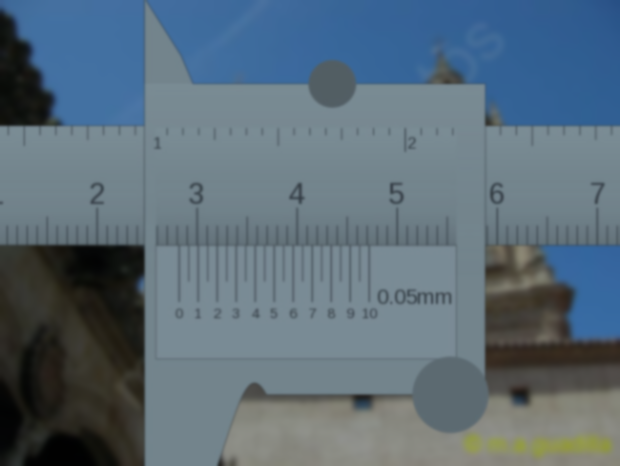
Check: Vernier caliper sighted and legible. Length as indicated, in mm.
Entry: 28.2 mm
